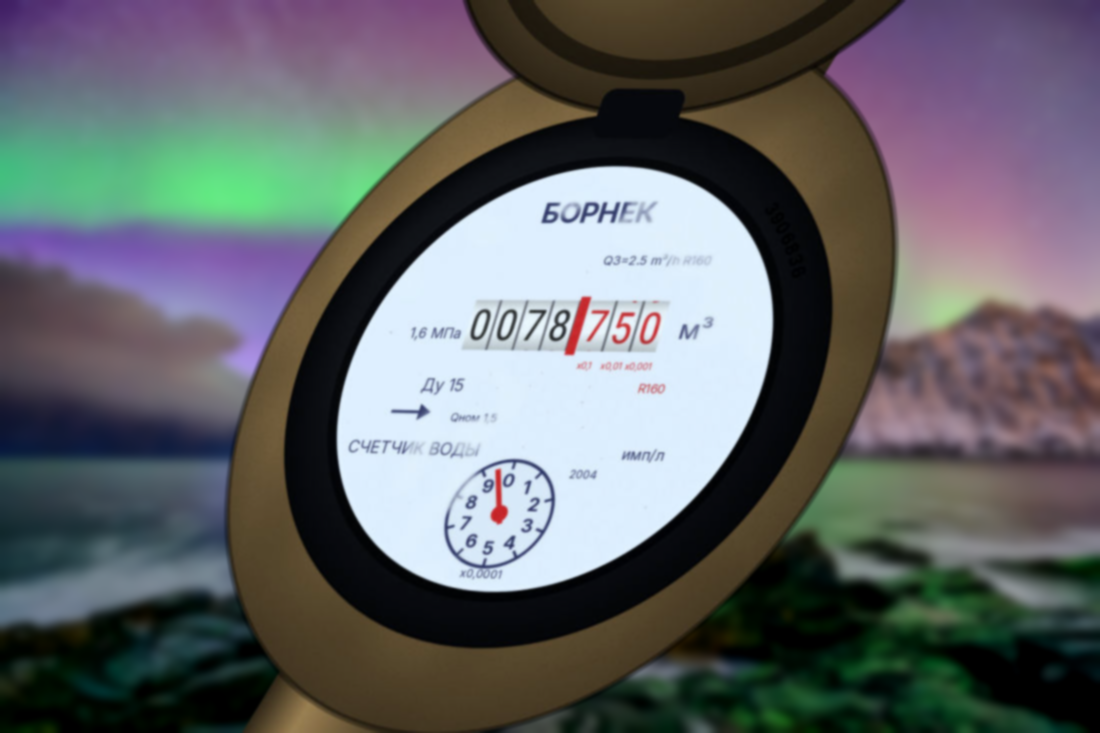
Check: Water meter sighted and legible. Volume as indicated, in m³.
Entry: 78.7499 m³
